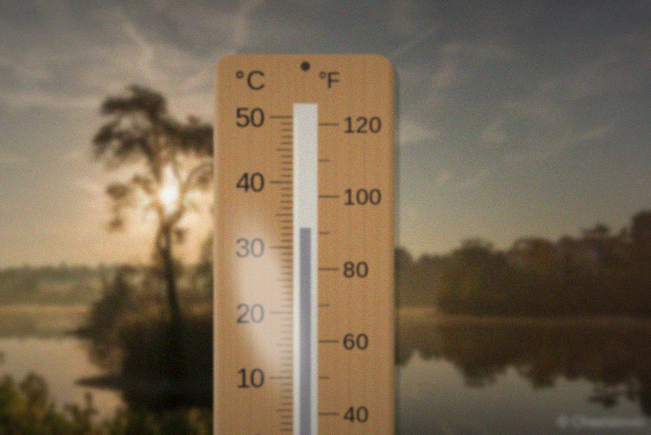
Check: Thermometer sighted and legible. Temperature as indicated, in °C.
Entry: 33 °C
